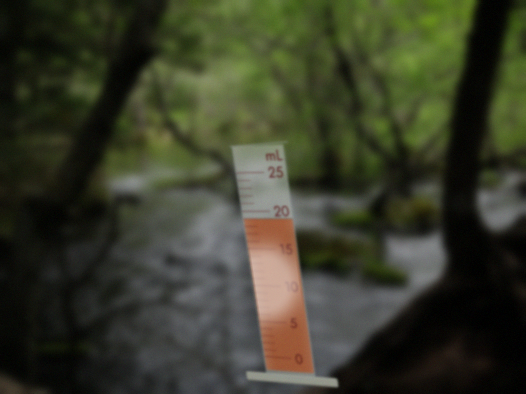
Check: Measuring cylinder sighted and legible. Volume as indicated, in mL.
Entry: 19 mL
